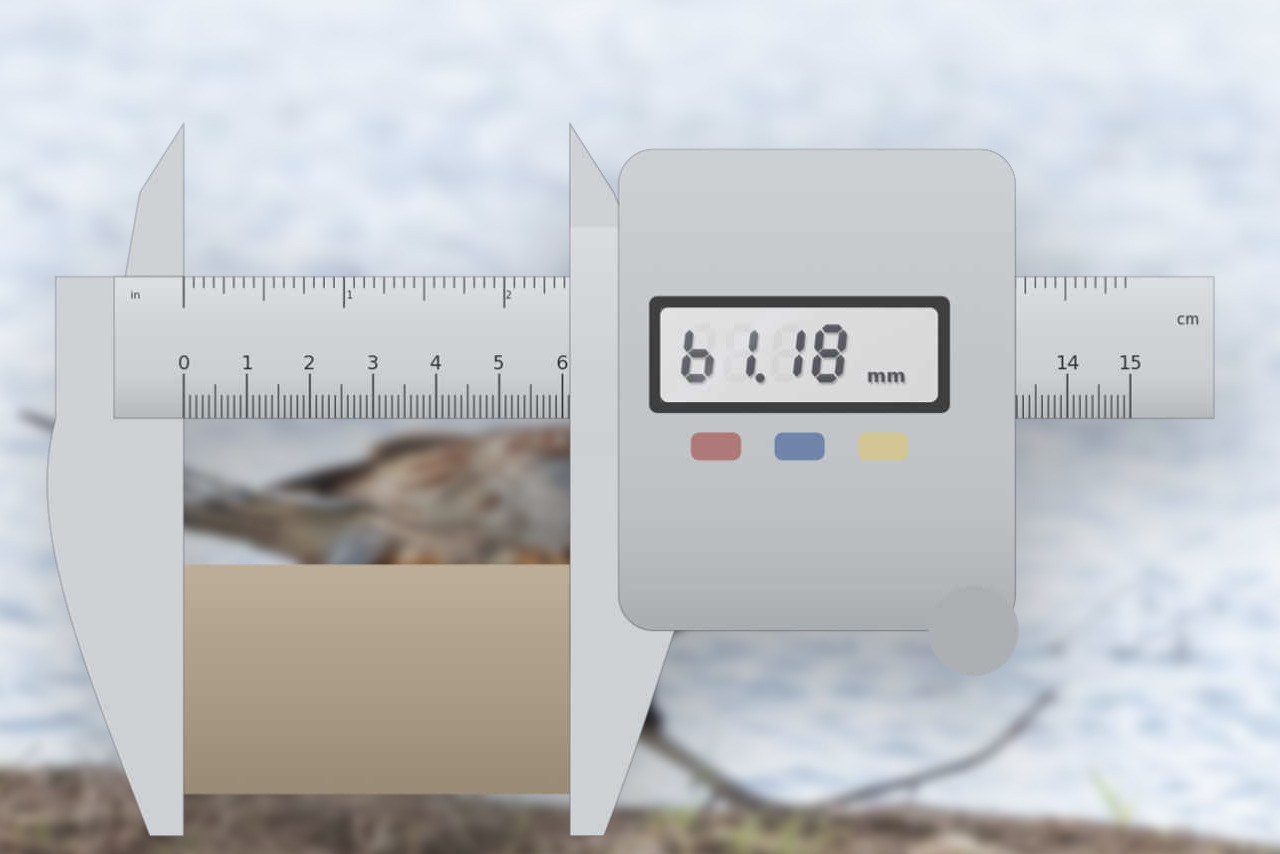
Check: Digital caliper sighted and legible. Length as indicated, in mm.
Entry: 61.18 mm
